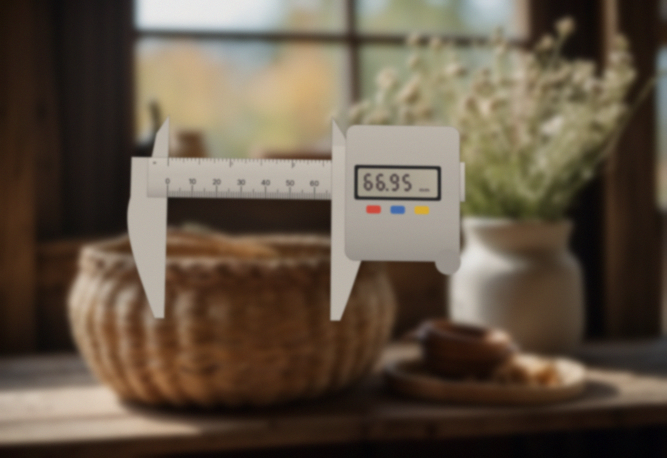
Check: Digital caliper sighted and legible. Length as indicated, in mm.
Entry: 66.95 mm
